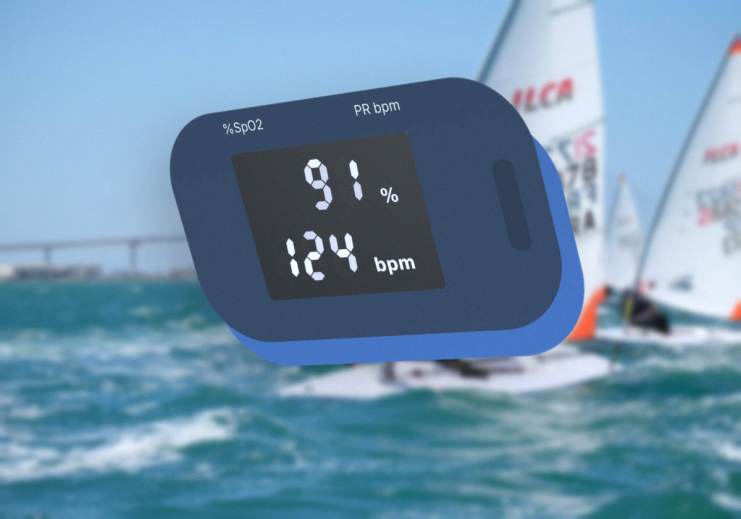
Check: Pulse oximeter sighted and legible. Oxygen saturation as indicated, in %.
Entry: 91 %
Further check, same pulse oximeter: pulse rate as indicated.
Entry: 124 bpm
